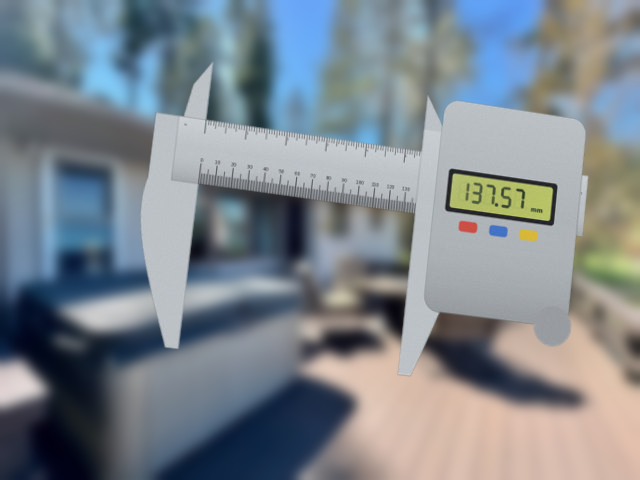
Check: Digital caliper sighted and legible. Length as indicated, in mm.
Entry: 137.57 mm
